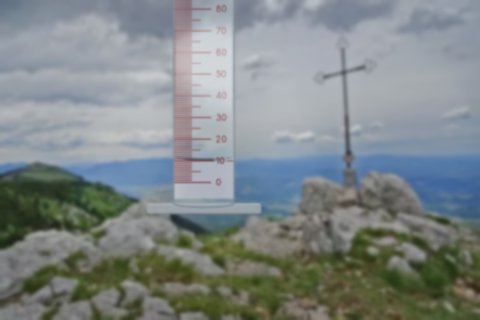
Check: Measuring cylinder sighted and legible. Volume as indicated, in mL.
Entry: 10 mL
